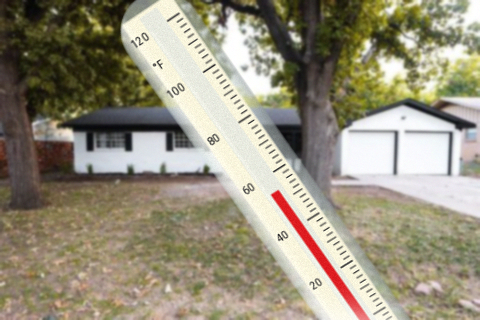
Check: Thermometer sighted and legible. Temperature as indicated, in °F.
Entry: 54 °F
